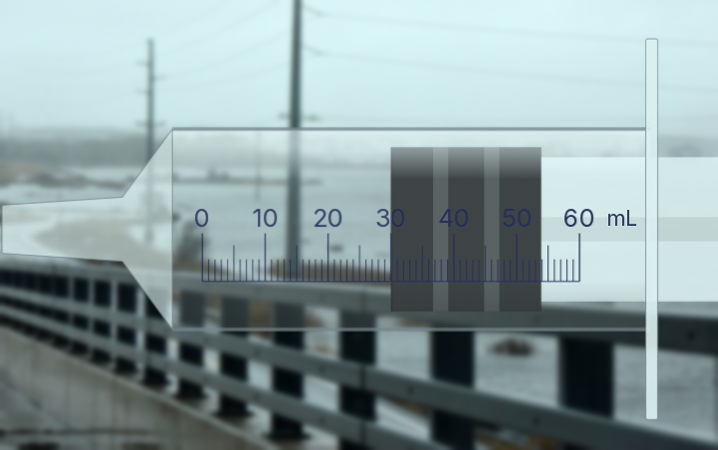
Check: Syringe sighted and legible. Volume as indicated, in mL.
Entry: 30 mL
